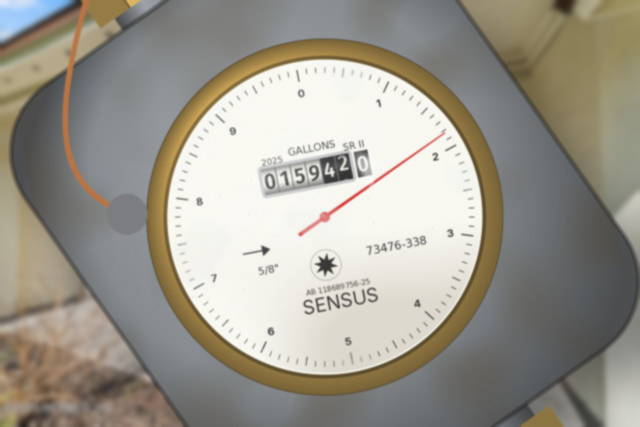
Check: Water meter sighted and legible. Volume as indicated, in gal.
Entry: 159421.8 gal
